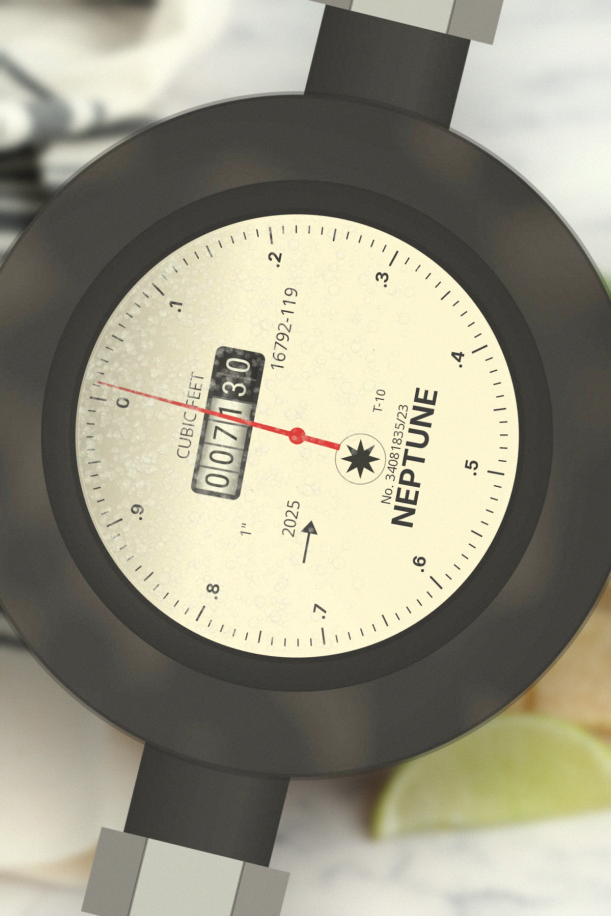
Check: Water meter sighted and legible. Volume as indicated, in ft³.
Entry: 7130.01 ft³
